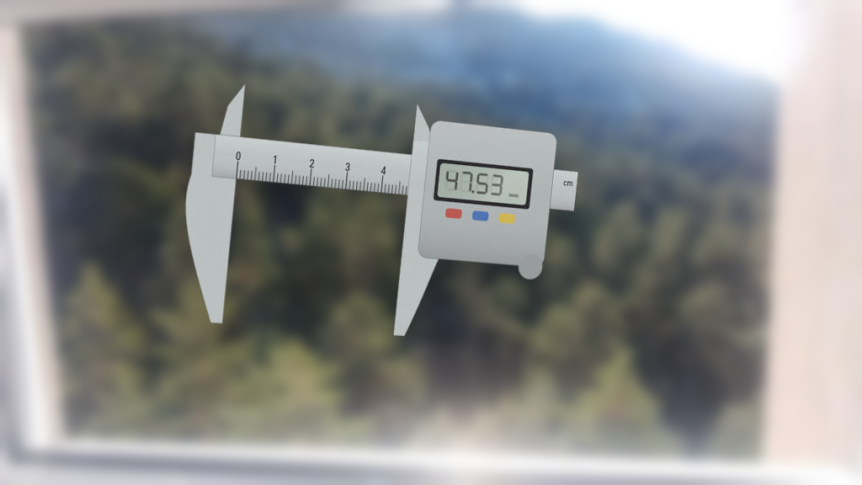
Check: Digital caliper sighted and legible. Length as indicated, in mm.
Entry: 47.53 mm
